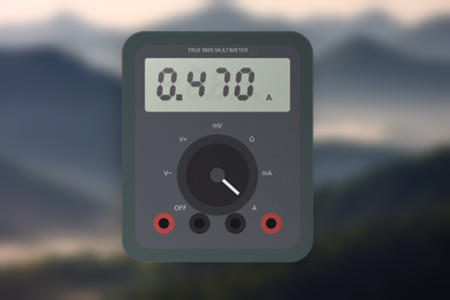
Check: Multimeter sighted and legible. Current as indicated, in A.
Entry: 0.470 A
